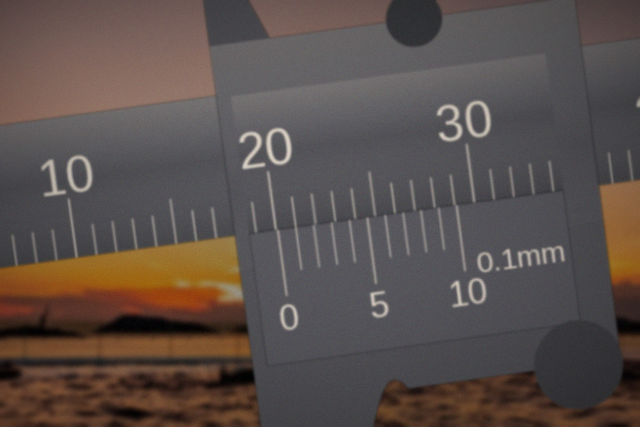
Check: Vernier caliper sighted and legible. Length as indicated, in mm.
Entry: 20.1 mm
